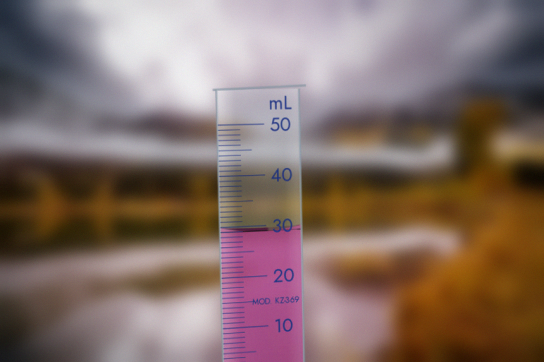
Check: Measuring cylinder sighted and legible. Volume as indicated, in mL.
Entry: 29 mL
